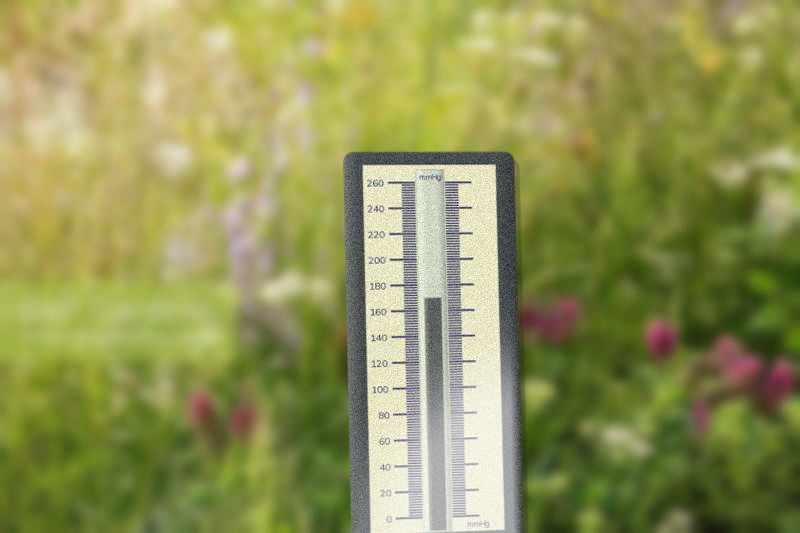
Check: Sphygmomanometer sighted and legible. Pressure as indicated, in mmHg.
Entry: 170 mmHg
